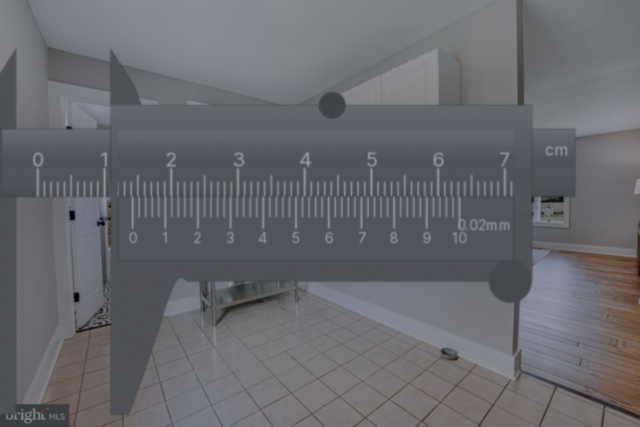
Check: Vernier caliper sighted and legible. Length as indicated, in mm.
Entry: 14.2 mm
